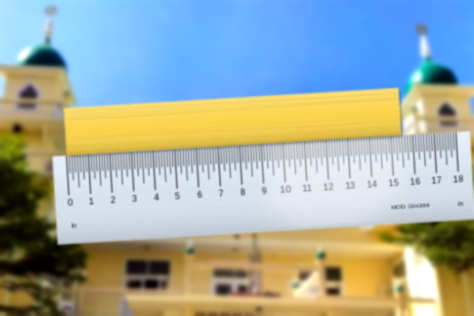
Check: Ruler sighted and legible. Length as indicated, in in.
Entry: 15.5 in
